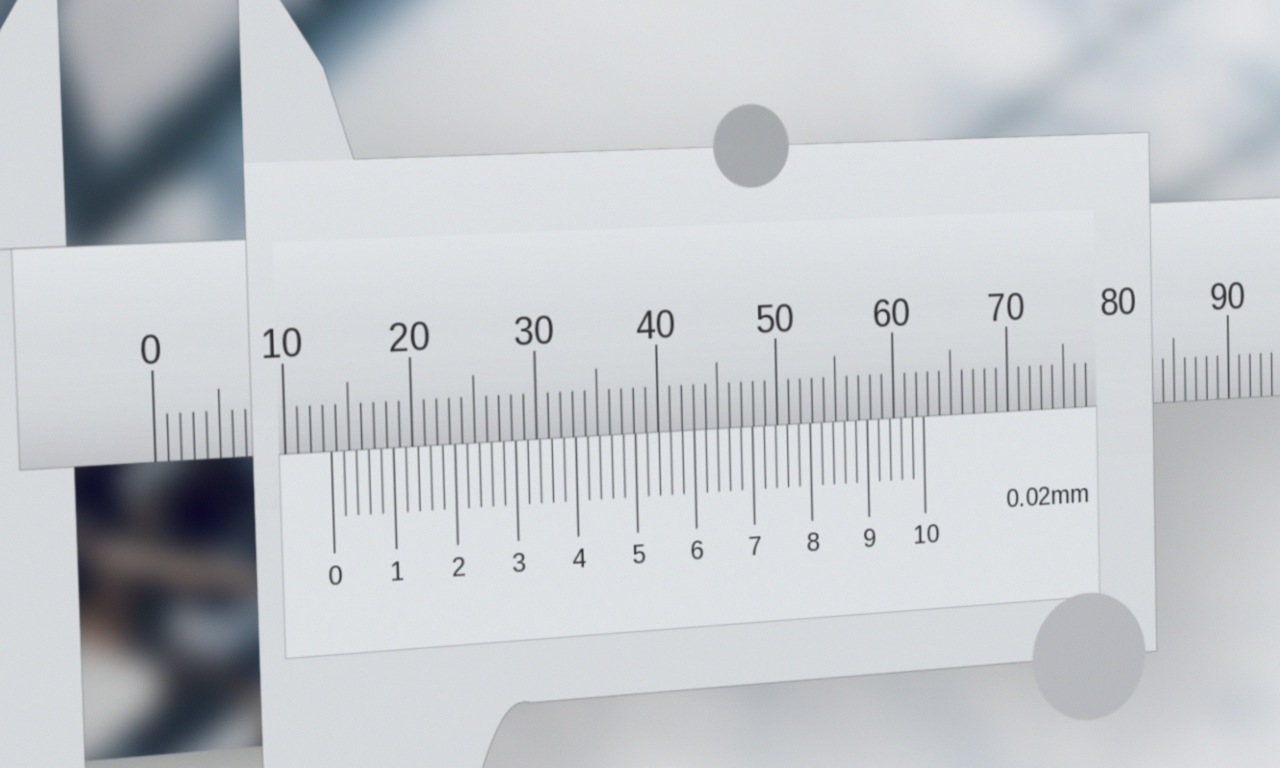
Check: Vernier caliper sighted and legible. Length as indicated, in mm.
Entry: 13.6 mm
